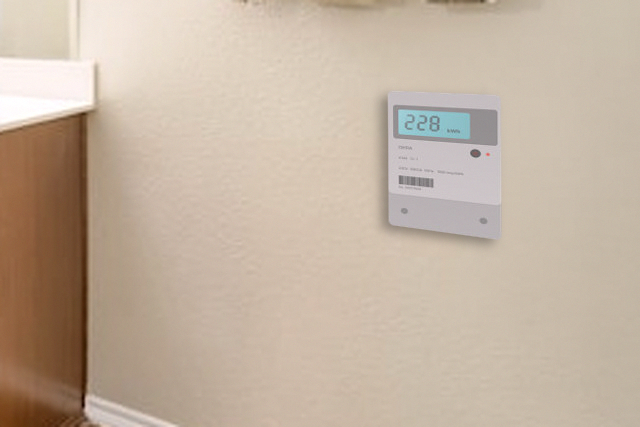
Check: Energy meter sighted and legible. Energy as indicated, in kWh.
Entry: 228 kWh
